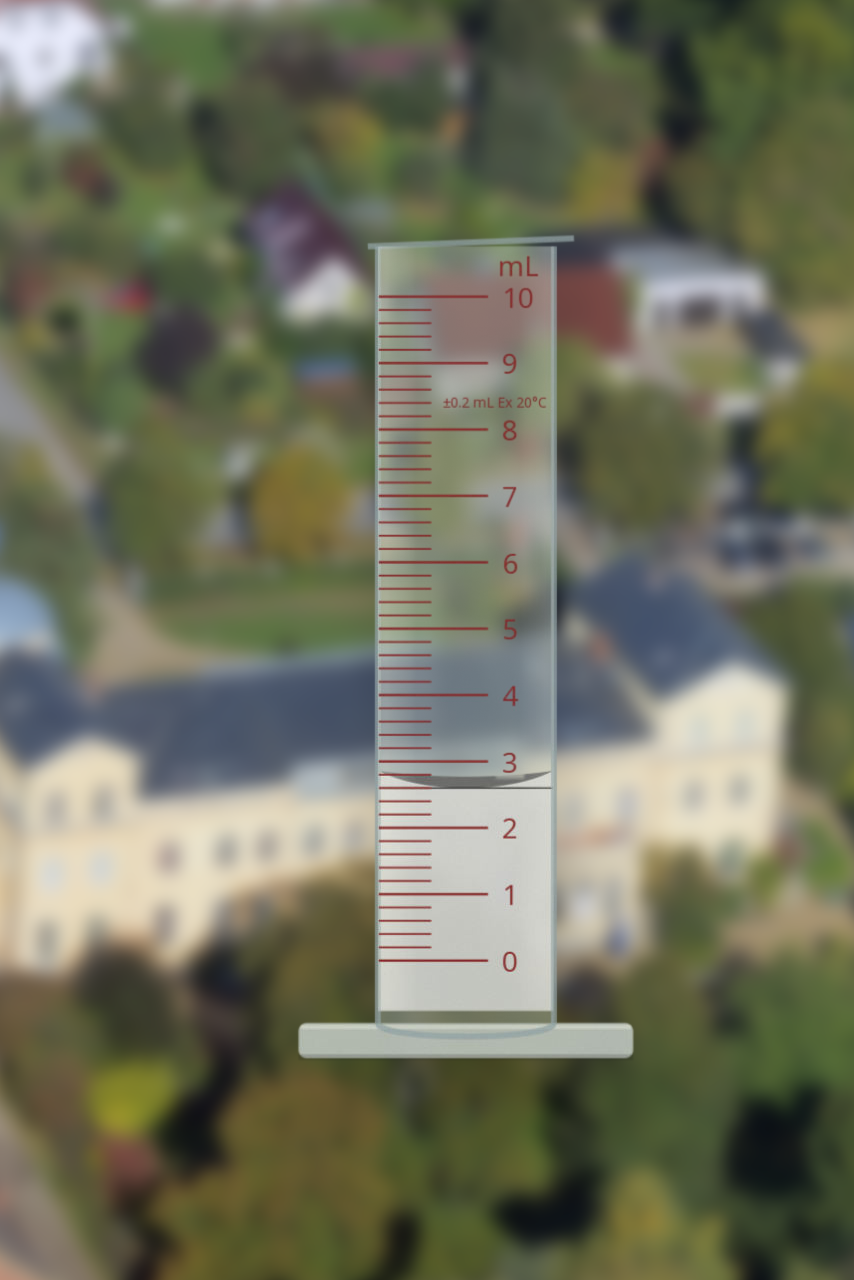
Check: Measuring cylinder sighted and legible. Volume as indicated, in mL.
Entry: 2.6 mL
